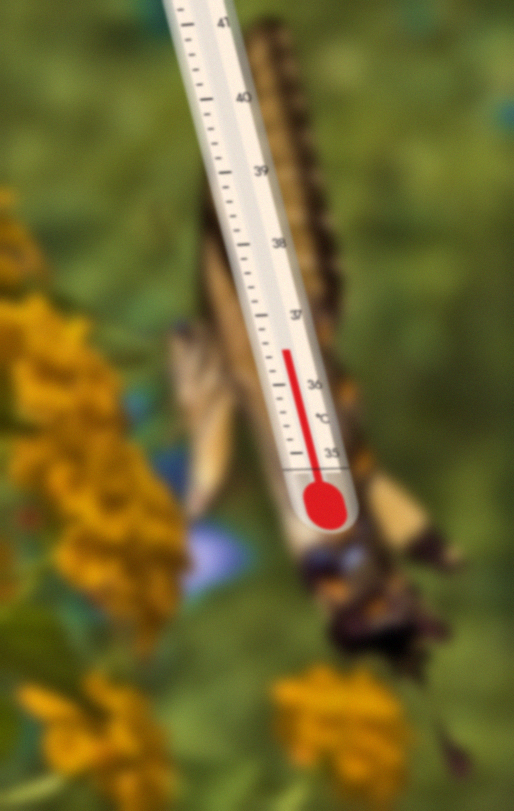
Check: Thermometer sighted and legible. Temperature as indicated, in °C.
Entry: 36.5 °C
